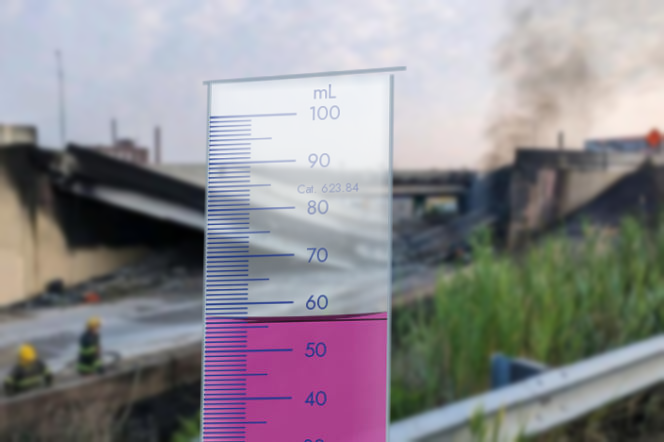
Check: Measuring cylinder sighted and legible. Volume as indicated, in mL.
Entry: 56 mL
